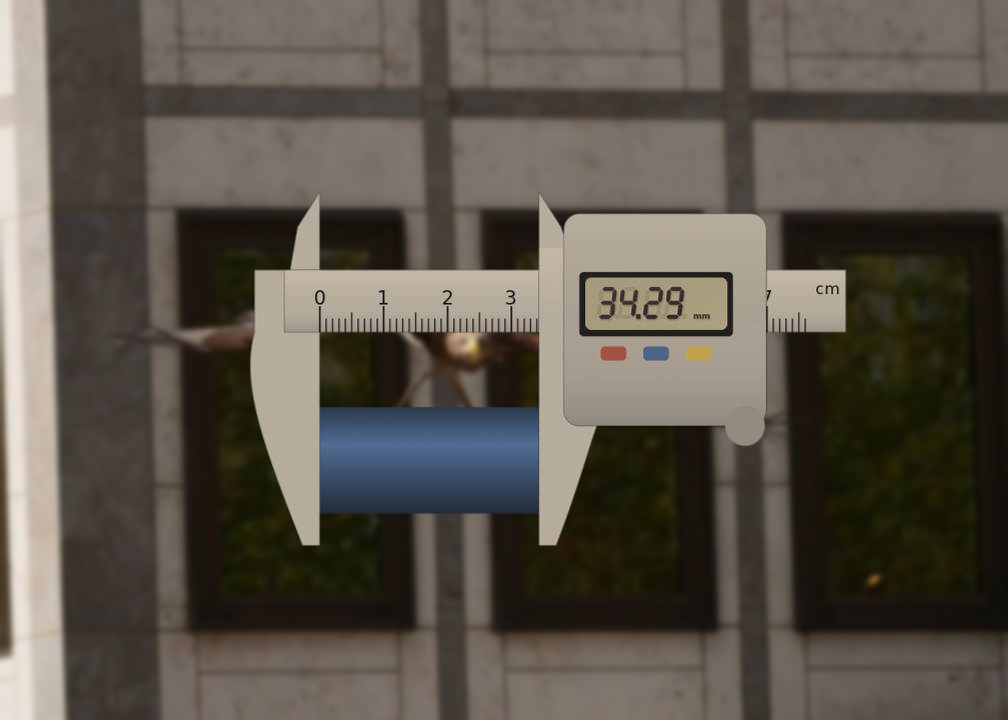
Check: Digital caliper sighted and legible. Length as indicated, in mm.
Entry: 34.29 mm
